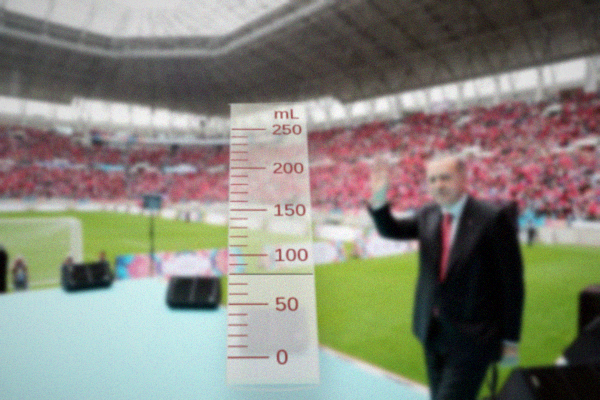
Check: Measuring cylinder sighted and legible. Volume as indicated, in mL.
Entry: 80 mL
